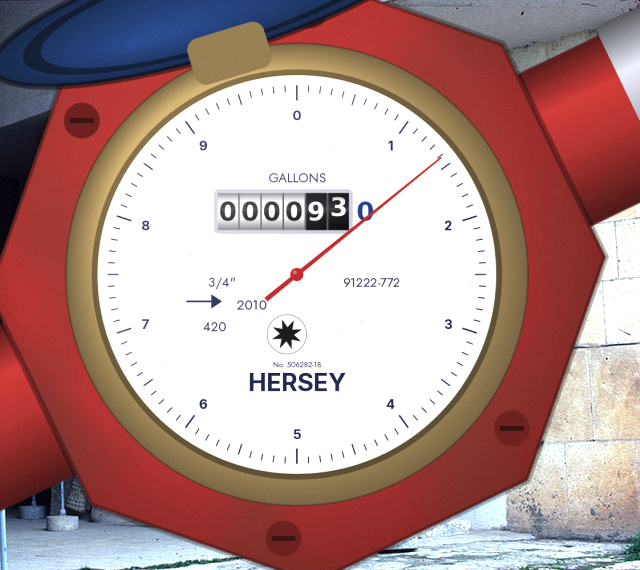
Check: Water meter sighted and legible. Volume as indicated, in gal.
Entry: 931.4 gal
